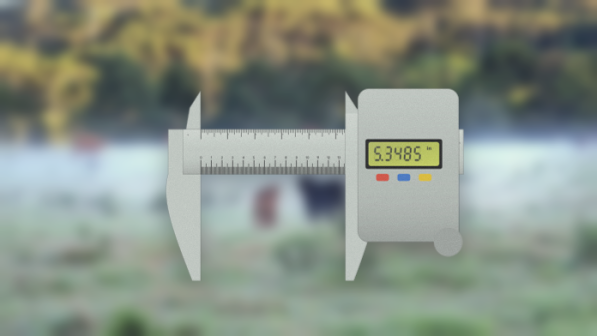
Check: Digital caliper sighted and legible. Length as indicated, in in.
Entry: 5.3485 in
